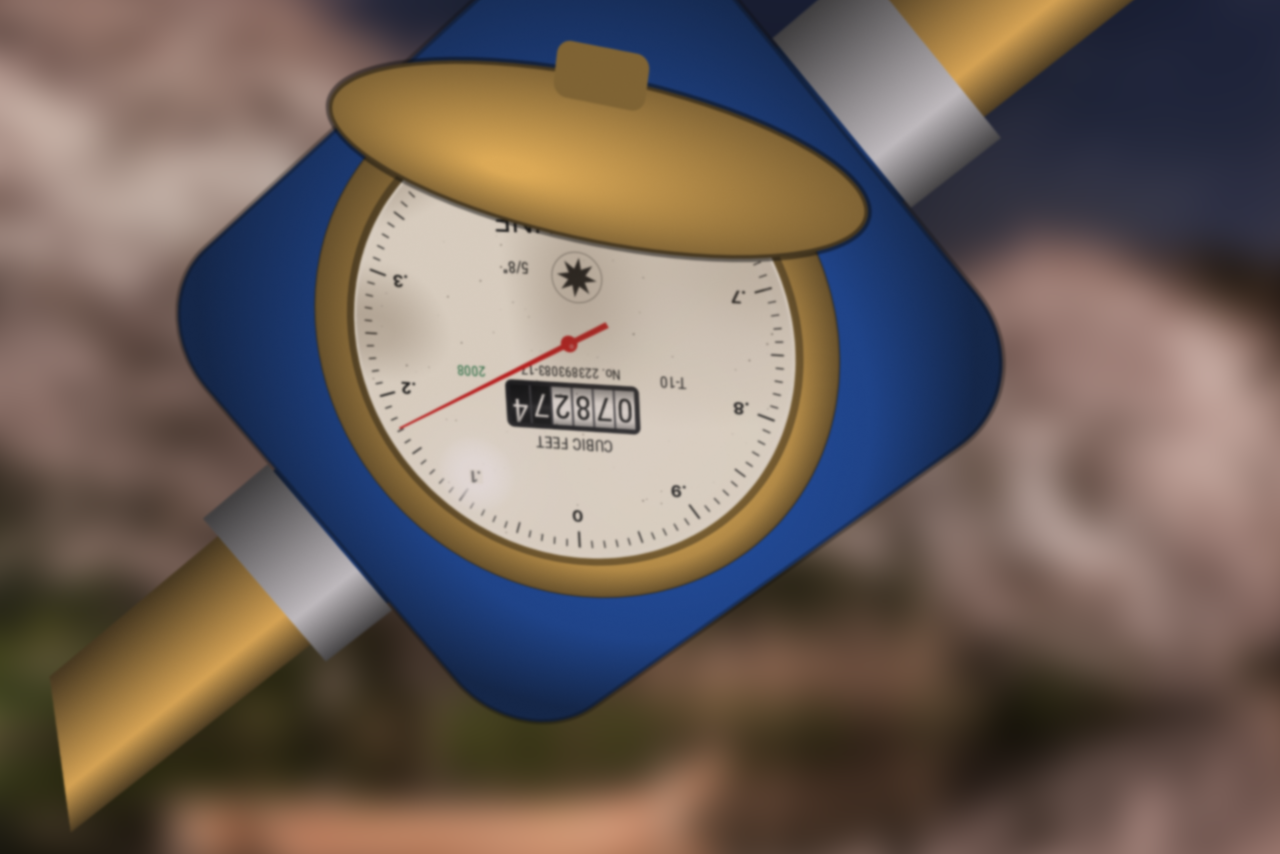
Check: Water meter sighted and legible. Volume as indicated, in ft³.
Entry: 78274.17 ft³
